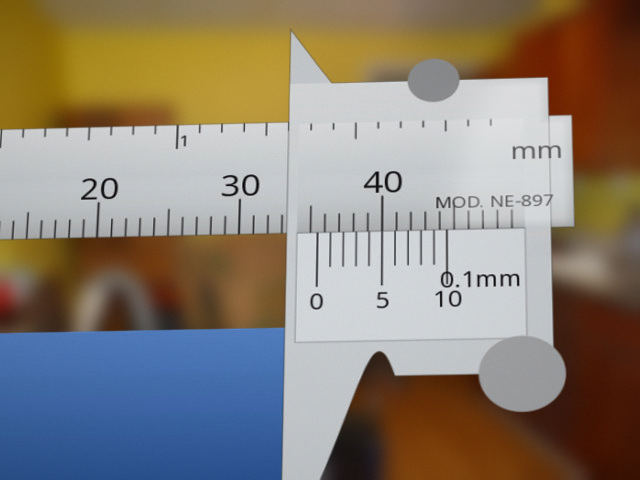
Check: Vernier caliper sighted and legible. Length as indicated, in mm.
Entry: 35.5 mm
